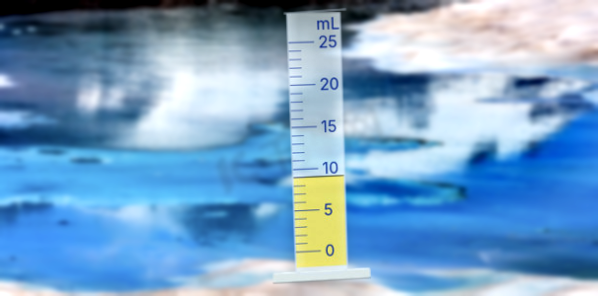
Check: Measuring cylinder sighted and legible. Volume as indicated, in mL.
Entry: 9 mL
